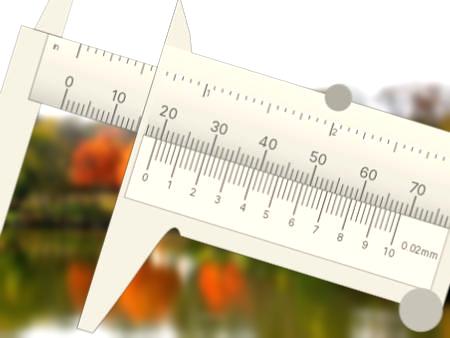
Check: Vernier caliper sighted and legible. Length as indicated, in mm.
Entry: 19.2 mm
